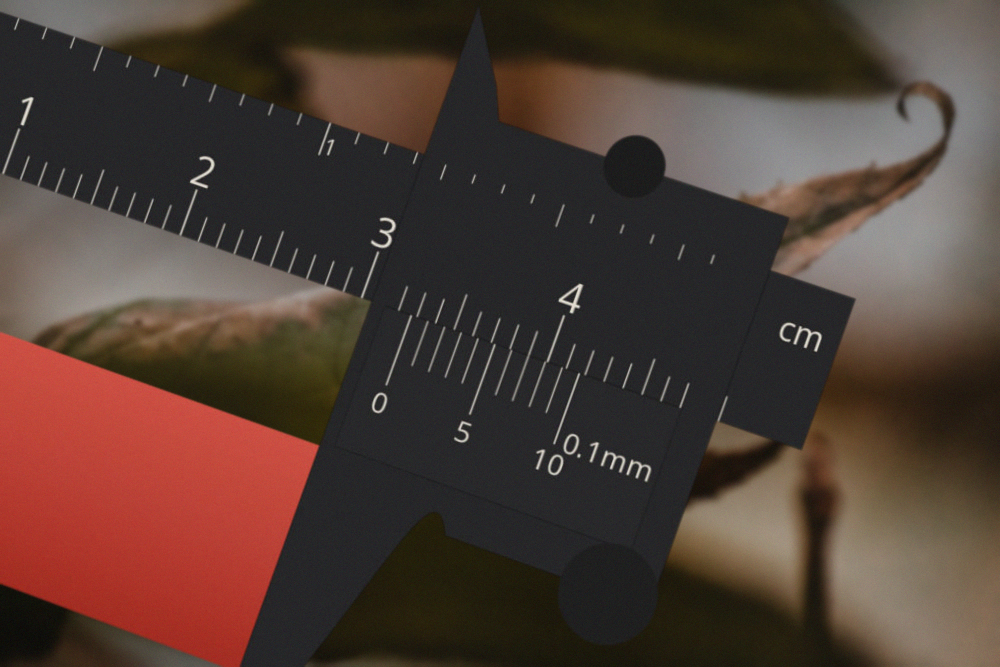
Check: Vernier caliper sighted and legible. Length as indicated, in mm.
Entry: 32.7 mm
